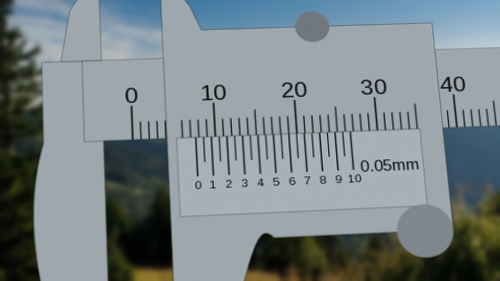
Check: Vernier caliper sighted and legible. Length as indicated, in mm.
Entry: 7.6 mm
